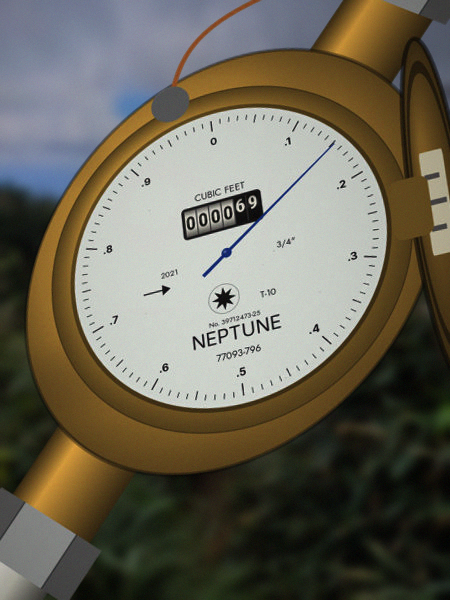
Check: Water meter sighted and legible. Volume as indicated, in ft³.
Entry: 69.15 ft³
